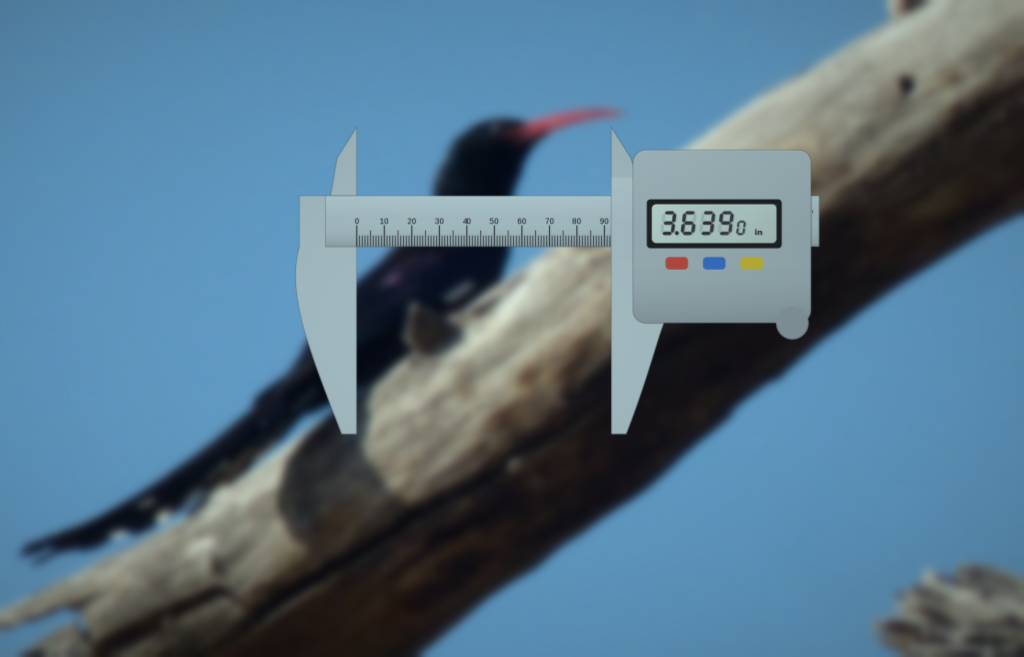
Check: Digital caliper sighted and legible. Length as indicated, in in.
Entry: 3.6390 in
